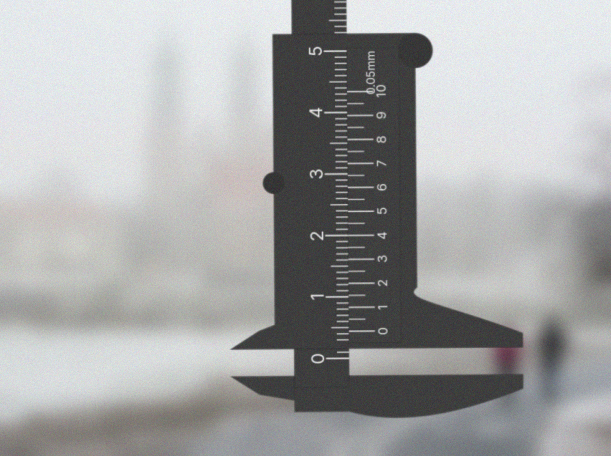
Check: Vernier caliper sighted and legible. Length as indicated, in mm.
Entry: 4.4 mm
